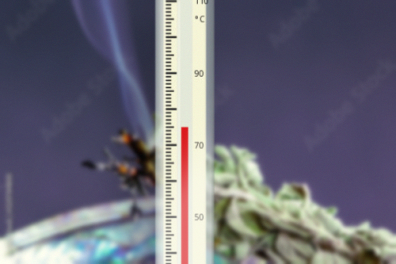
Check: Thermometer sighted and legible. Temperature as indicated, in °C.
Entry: 75 °C
